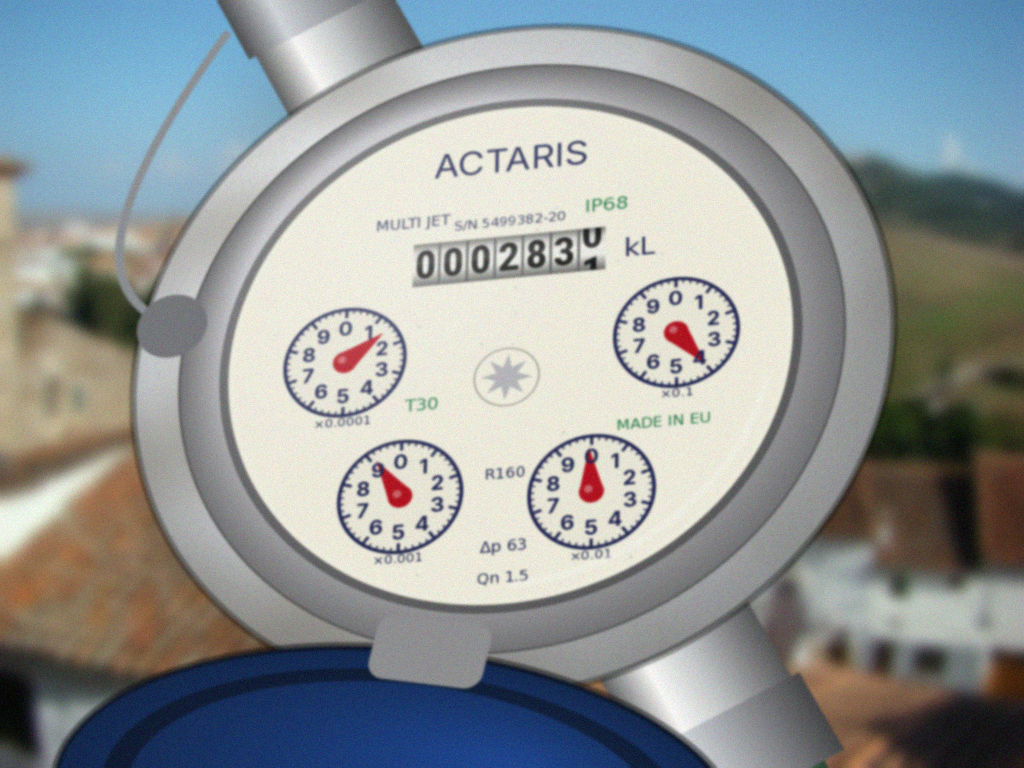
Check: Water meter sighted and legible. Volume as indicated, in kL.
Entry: 2830.3991 kL
